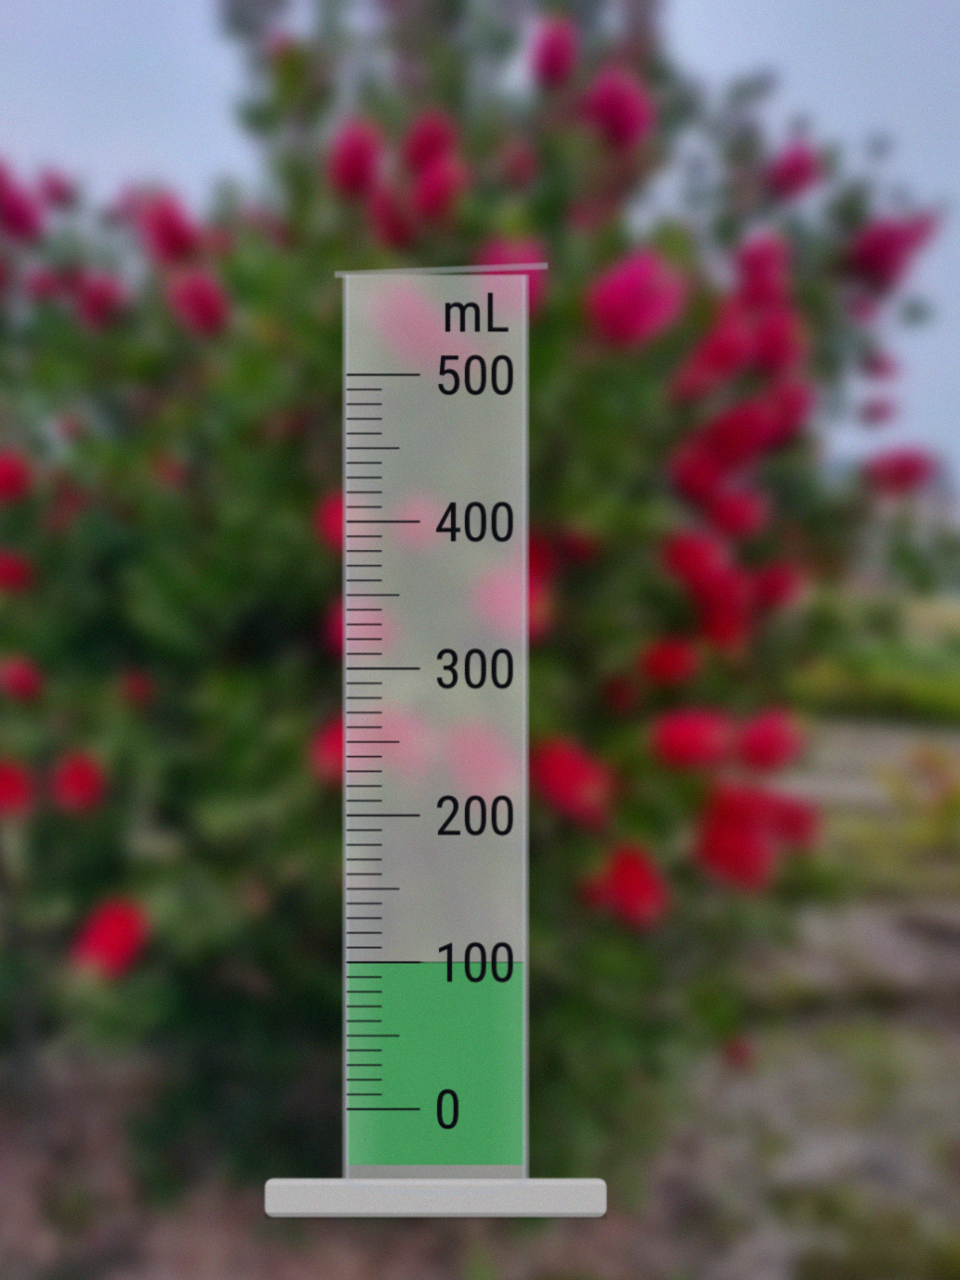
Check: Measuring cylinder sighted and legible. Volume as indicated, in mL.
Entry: 100 mL
